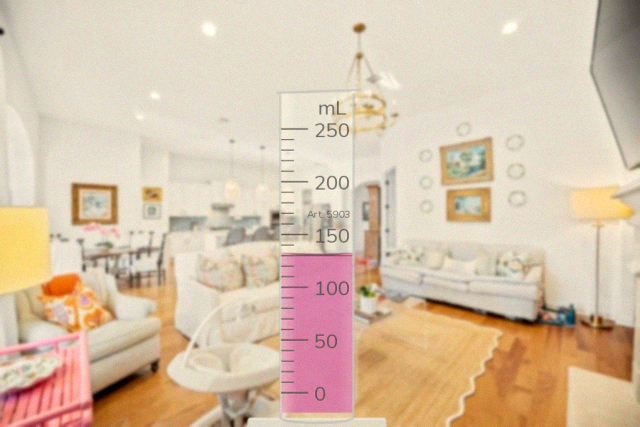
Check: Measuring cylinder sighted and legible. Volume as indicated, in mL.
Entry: 130 mL
